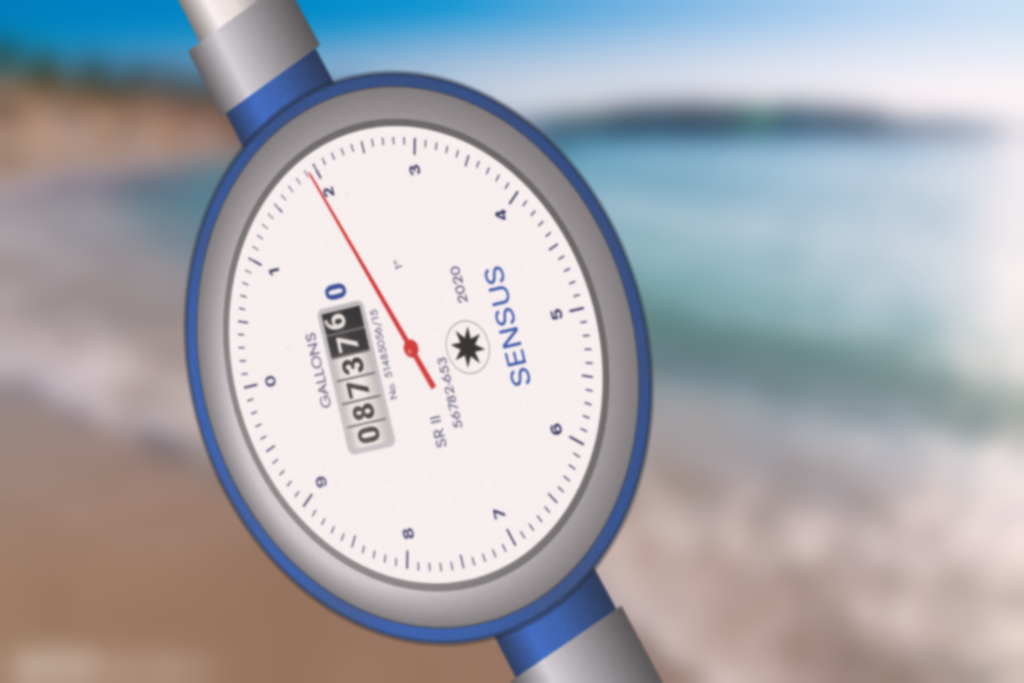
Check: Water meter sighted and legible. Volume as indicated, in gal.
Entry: 873761.9 gal
